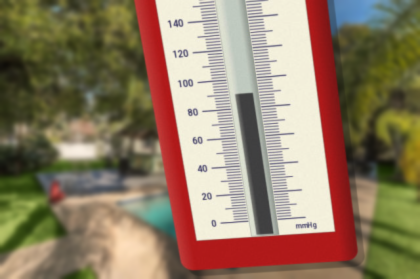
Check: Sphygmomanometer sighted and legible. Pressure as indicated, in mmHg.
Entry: 90 mmHg
